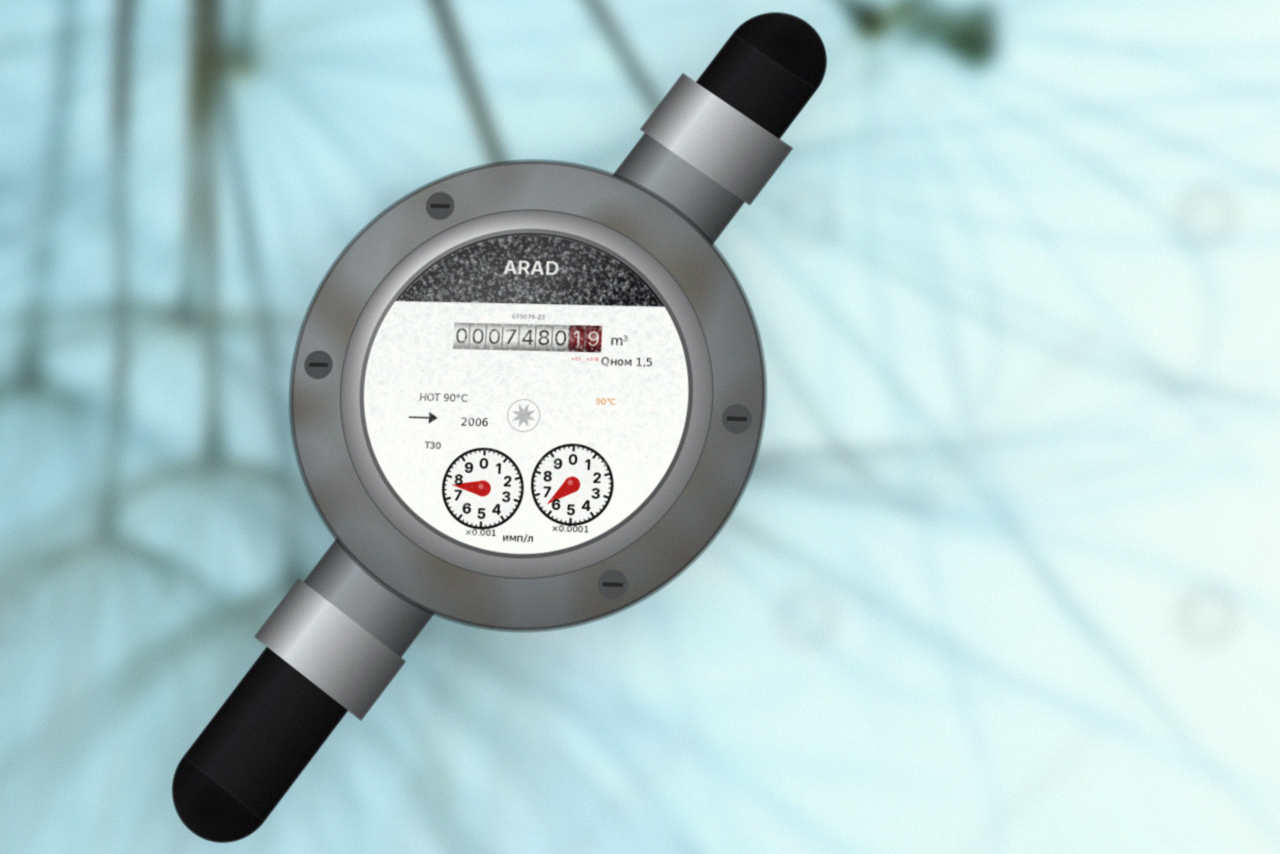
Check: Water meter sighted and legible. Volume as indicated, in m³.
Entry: 7480.1976 m³
